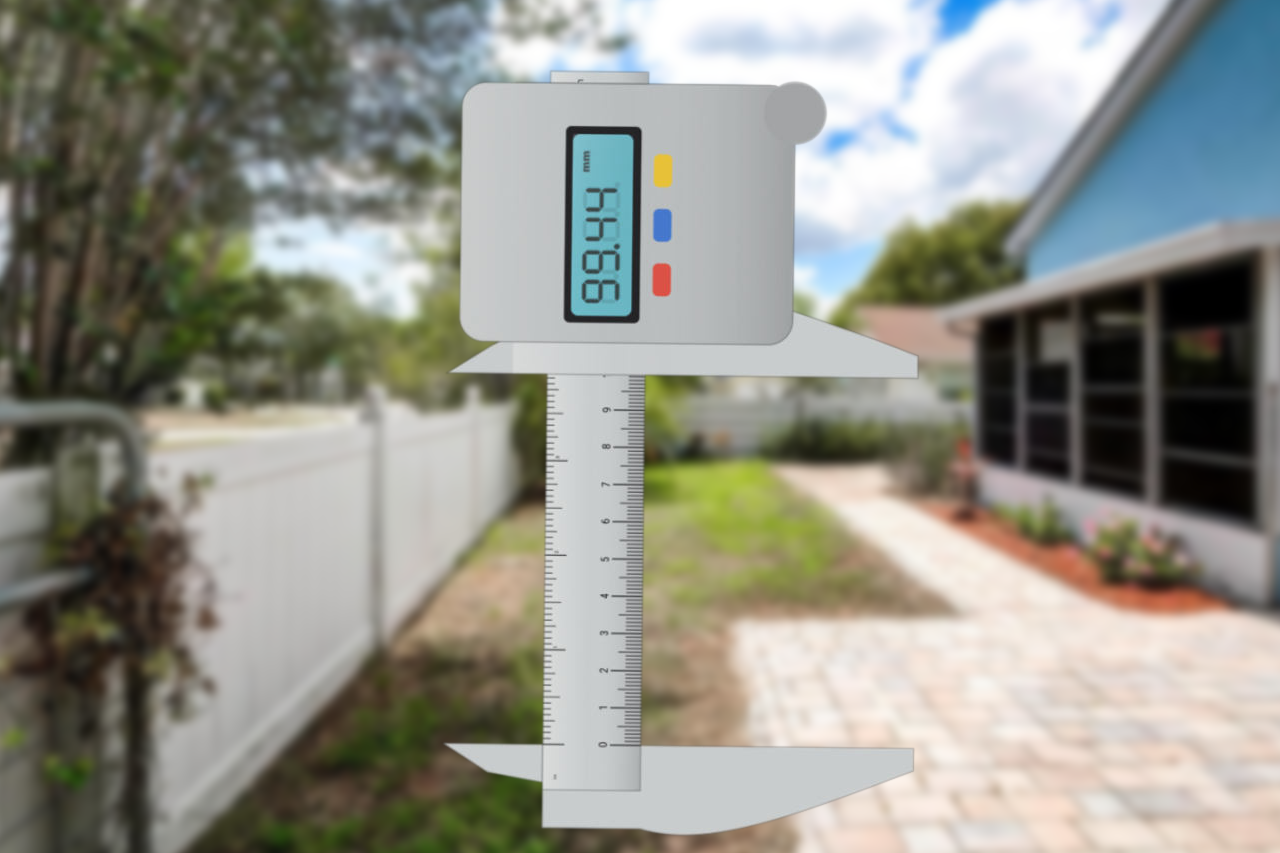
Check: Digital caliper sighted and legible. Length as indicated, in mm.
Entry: 99.44 mm
